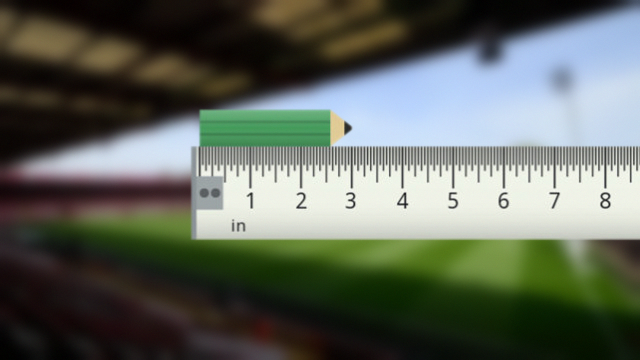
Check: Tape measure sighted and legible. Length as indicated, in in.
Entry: 3 in
